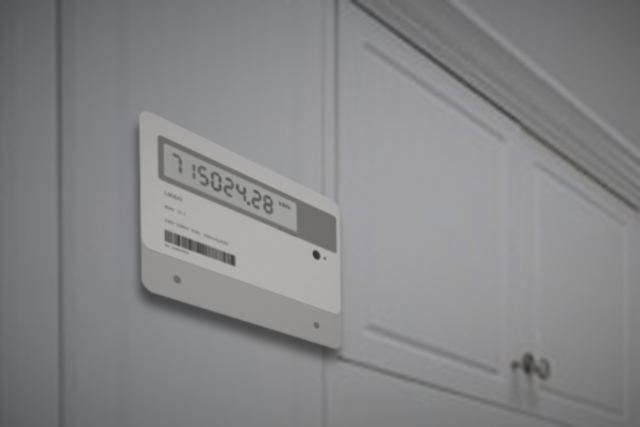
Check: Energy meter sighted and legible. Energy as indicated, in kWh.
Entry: 715024.28 kWh
